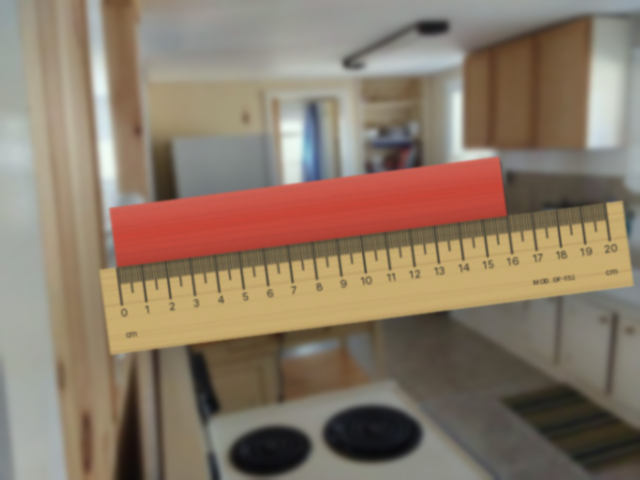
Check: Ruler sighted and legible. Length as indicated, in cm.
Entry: 16 cm
